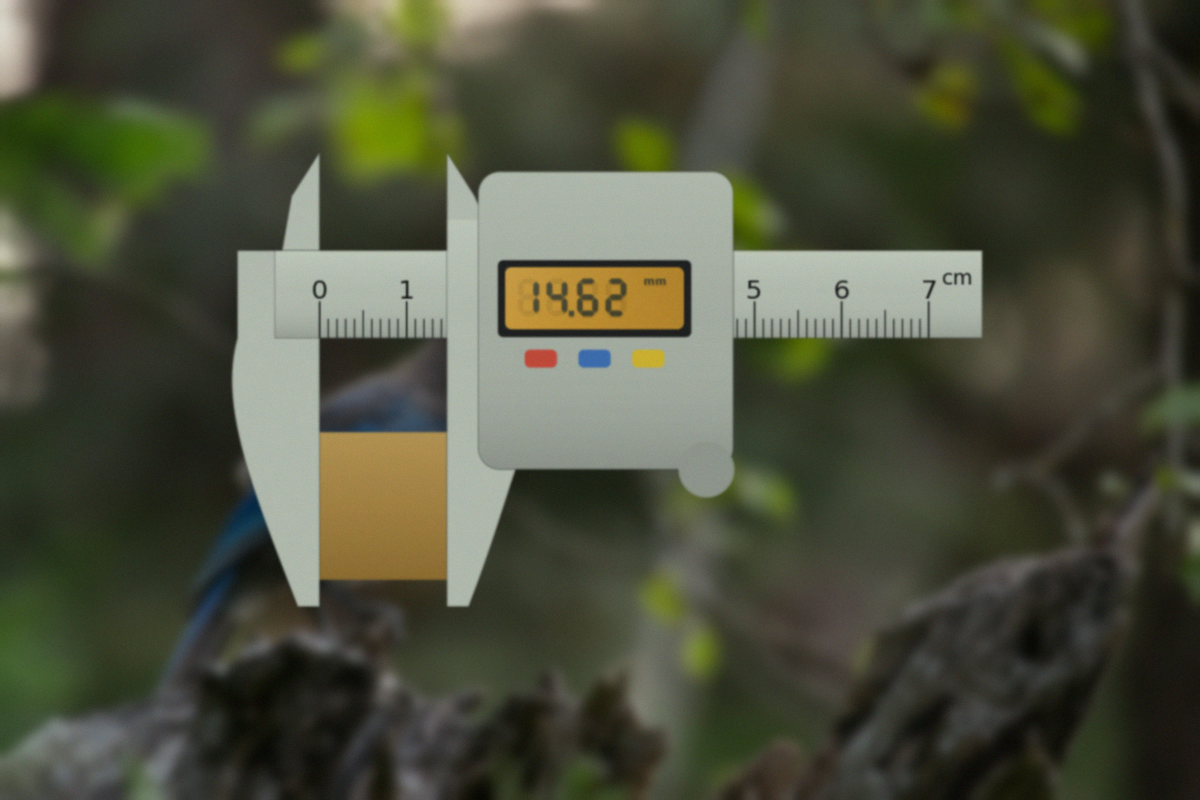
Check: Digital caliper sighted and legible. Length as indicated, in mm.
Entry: 14.62 mm
